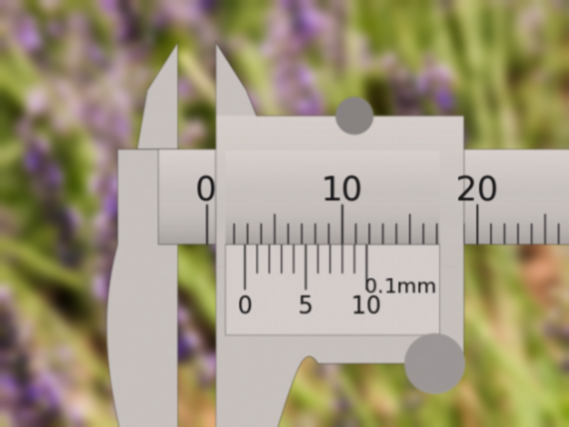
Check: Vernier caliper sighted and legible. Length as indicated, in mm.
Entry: 2.8 mm
